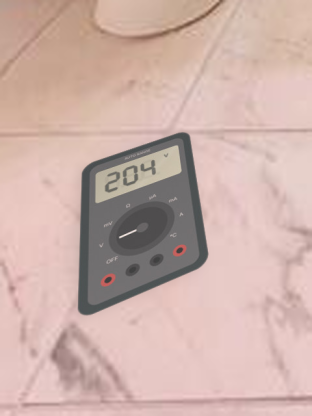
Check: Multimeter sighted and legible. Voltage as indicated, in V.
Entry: 204 V
